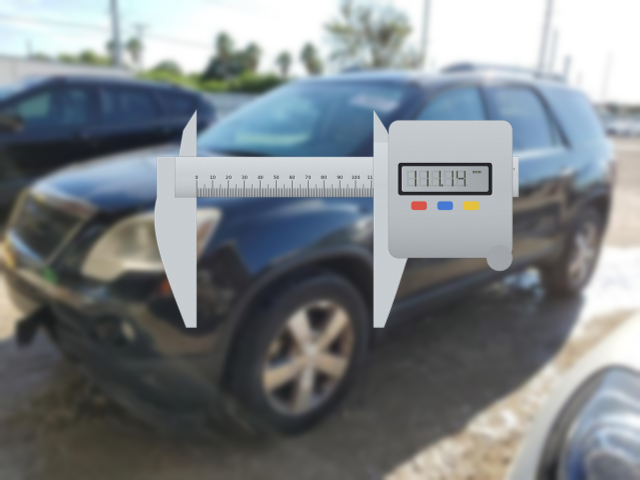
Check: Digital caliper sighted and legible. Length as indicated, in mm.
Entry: 111.14 mm
